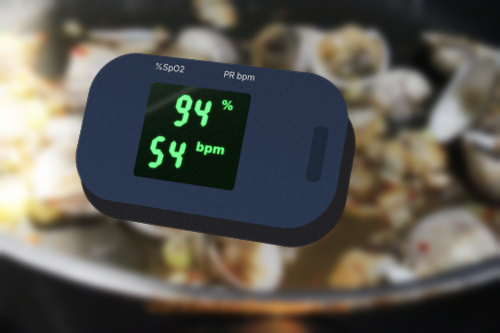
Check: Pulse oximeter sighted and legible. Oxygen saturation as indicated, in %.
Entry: 94 %
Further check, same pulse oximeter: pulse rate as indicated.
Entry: 54 bpm
